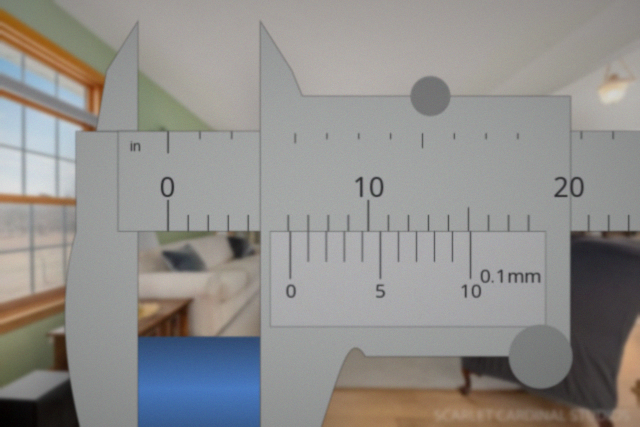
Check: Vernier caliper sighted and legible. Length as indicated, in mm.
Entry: 6.1 mm
